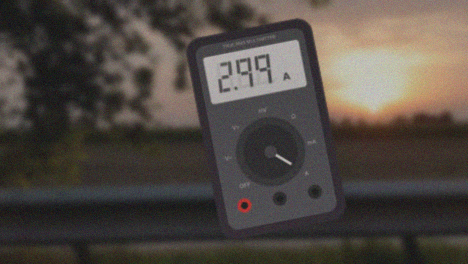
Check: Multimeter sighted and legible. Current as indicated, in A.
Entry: 2.99 A
